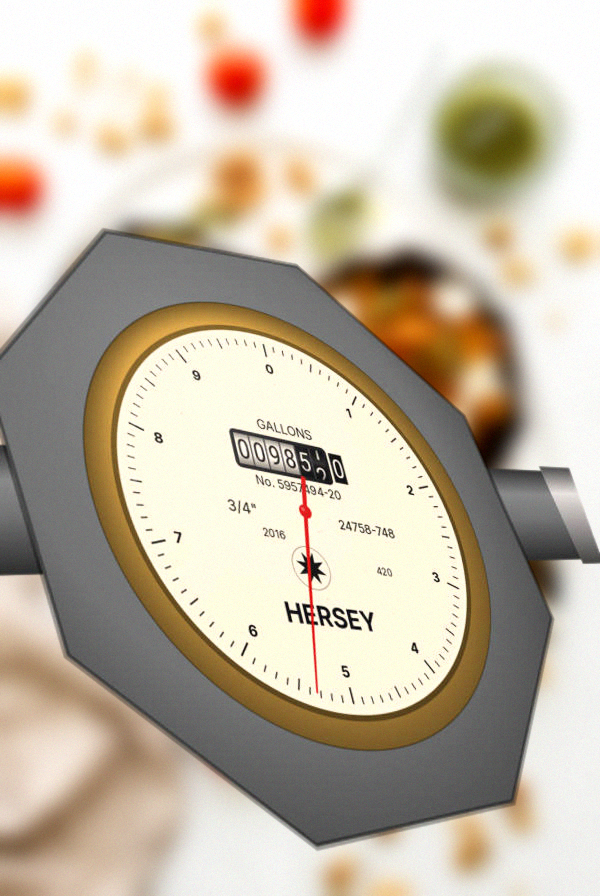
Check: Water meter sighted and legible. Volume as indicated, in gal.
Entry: 98515.3 gal
